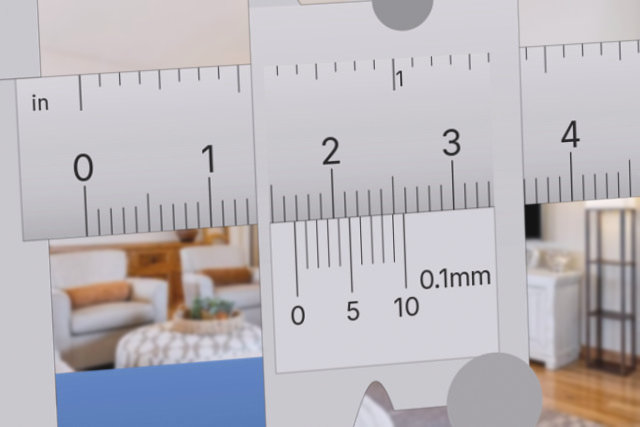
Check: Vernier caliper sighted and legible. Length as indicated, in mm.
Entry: 16.8 mm
